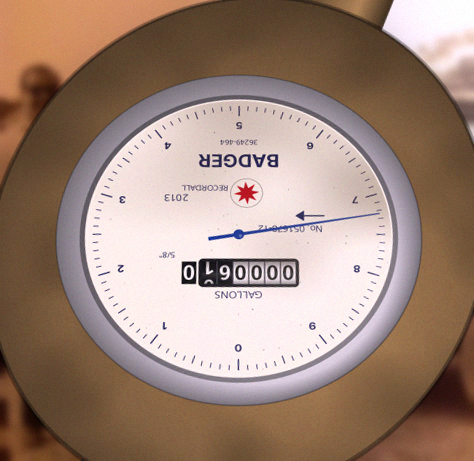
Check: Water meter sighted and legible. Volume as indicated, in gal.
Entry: 607.2 gal
